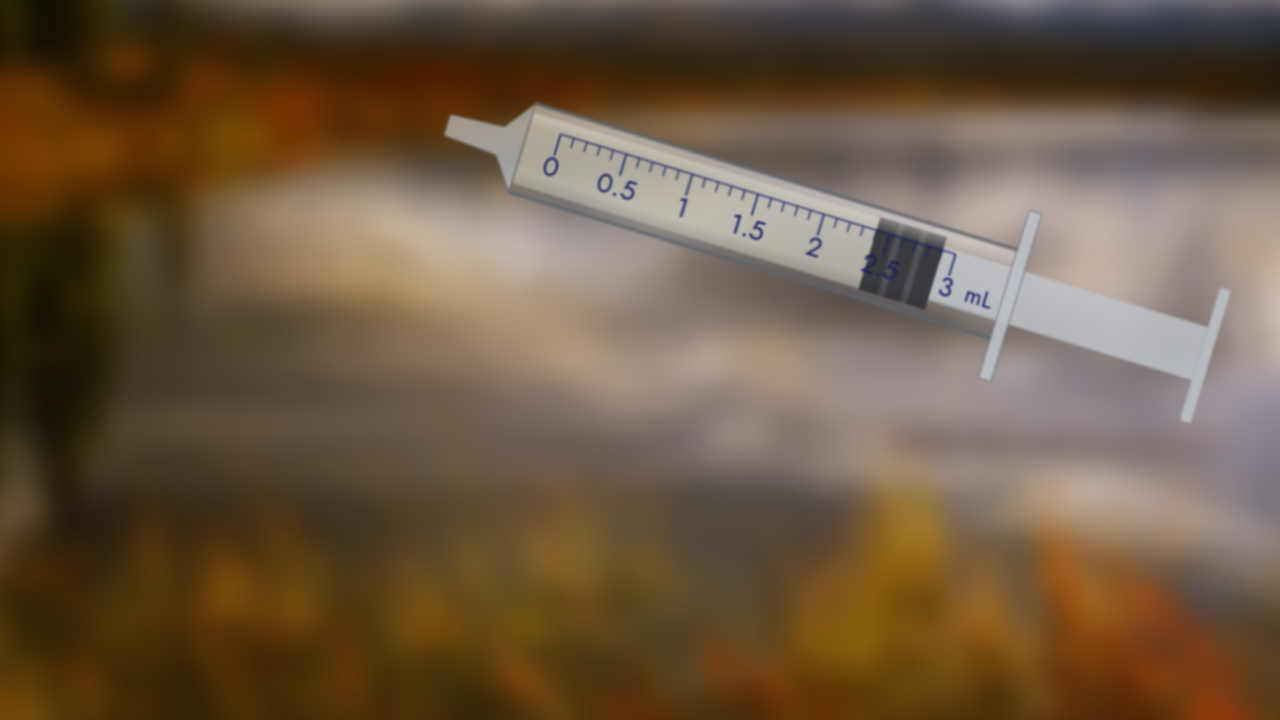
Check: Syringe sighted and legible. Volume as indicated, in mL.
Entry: 2.4 mL
